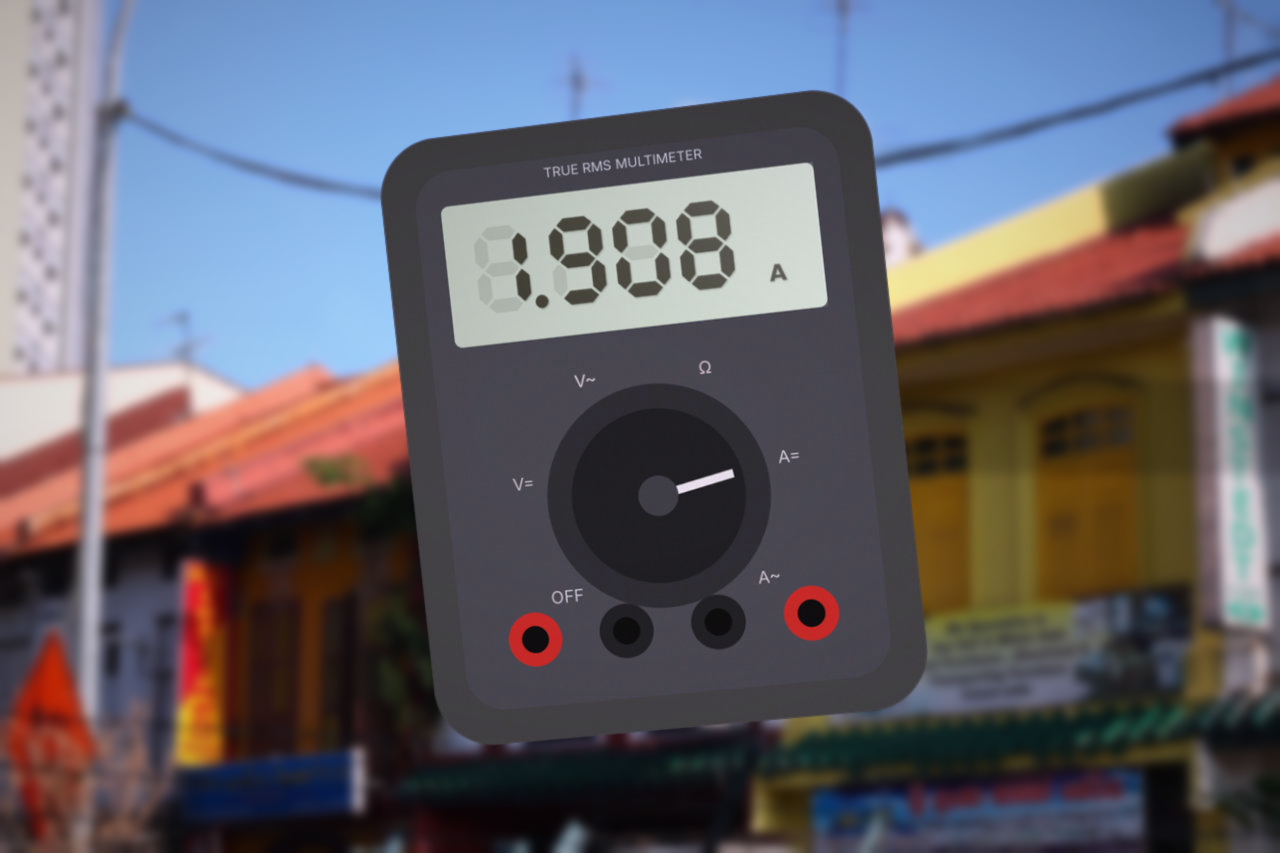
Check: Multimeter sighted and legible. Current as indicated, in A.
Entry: 1.908 A
